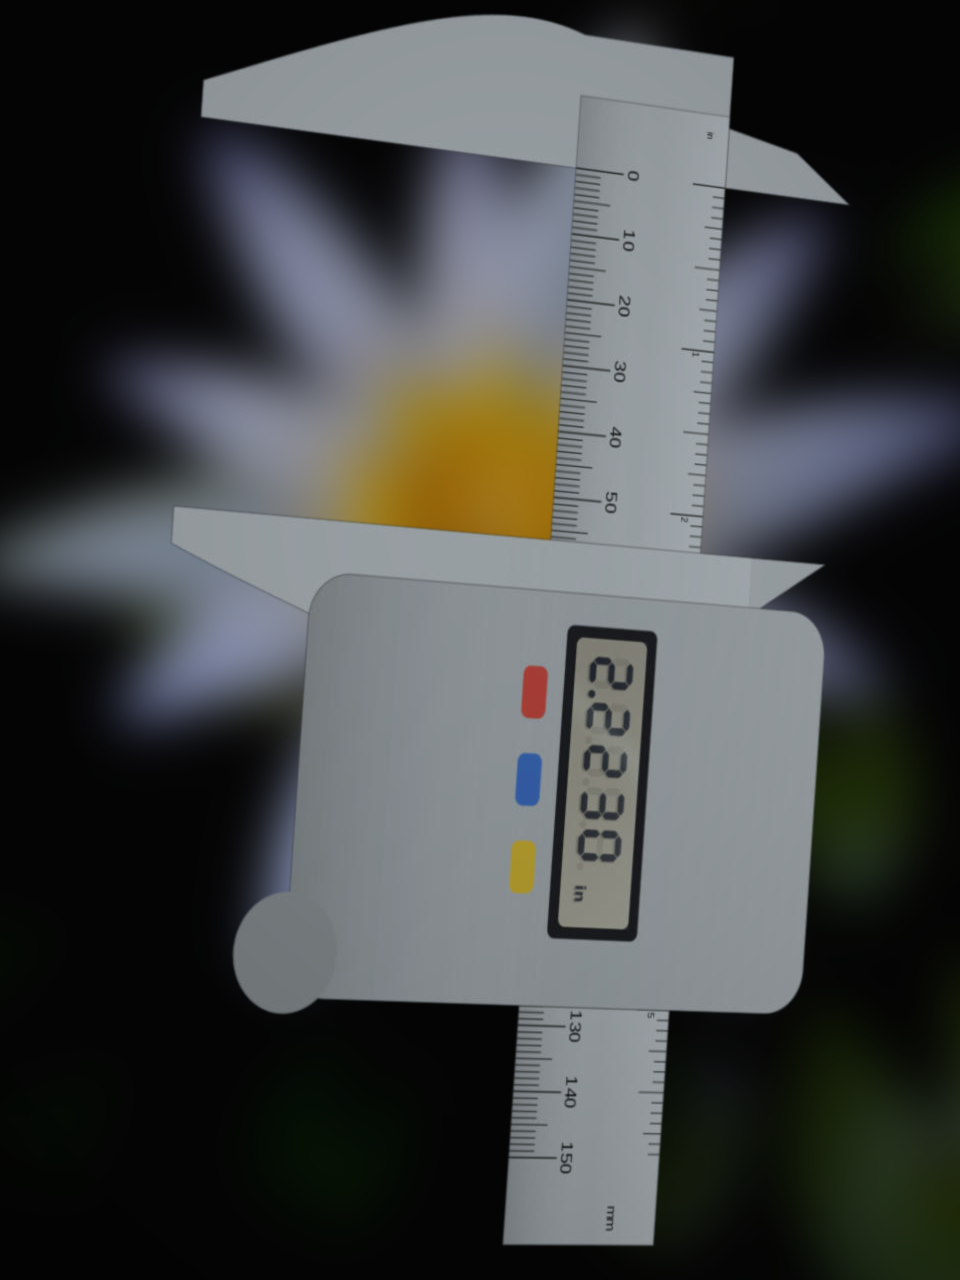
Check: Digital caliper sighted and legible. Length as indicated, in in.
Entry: 2.2230 in
